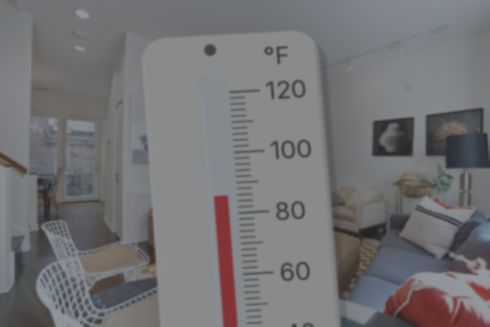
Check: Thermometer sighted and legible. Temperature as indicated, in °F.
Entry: 86 °F
